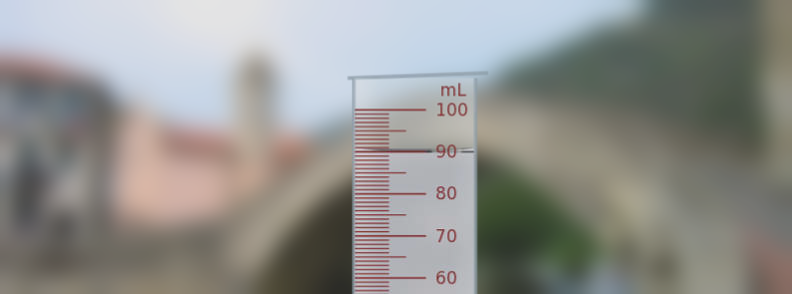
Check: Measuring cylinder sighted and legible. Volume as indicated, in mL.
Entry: 90 mL
